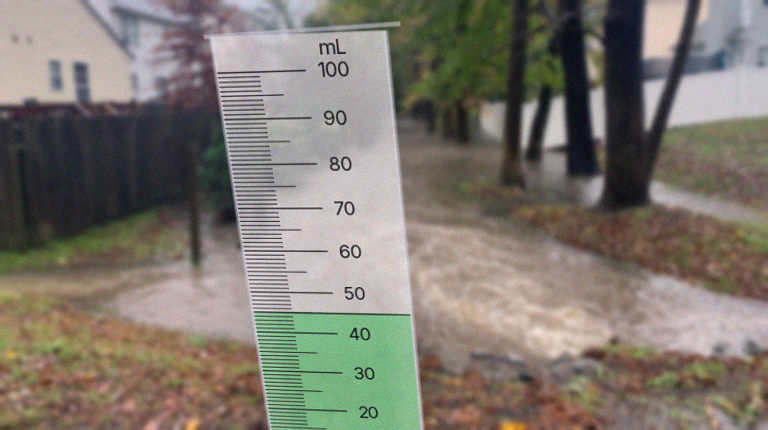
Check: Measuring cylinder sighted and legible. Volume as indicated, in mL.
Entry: 45 mL
